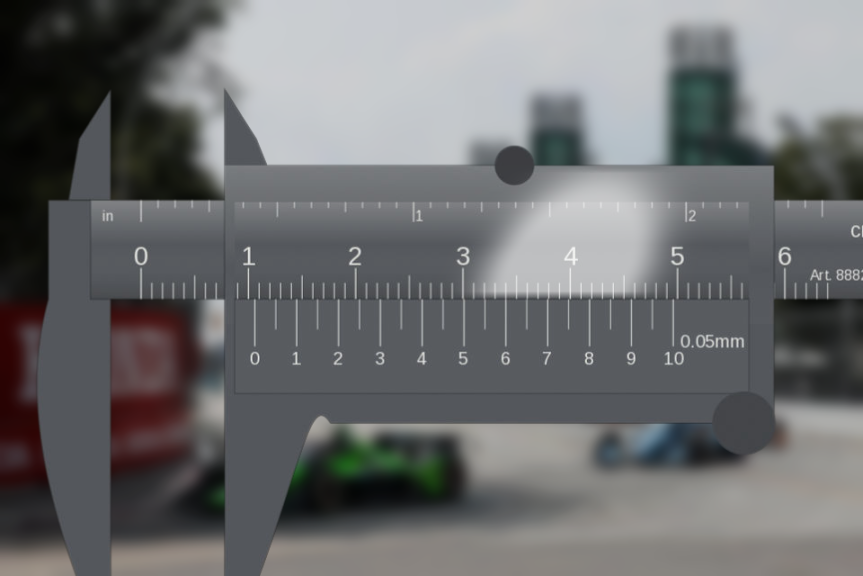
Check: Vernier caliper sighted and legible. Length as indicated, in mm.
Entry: 10.6 mm
